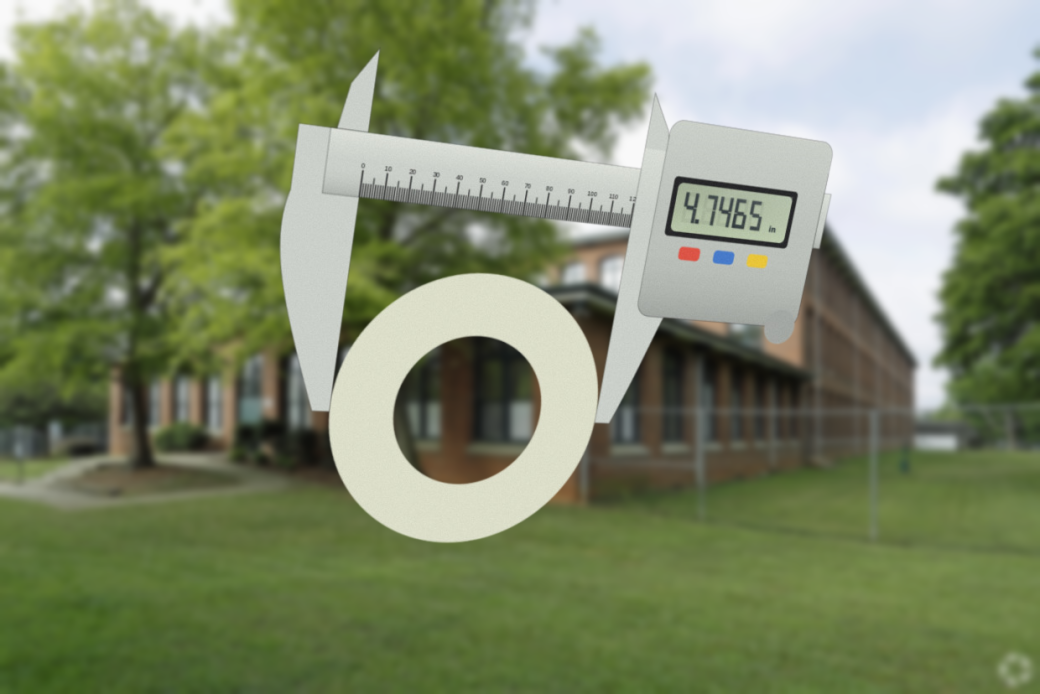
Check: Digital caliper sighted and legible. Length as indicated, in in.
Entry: 4.7465 in
